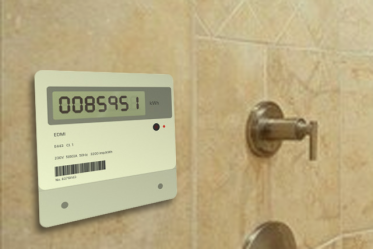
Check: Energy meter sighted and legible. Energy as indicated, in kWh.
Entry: 85951 kWh
